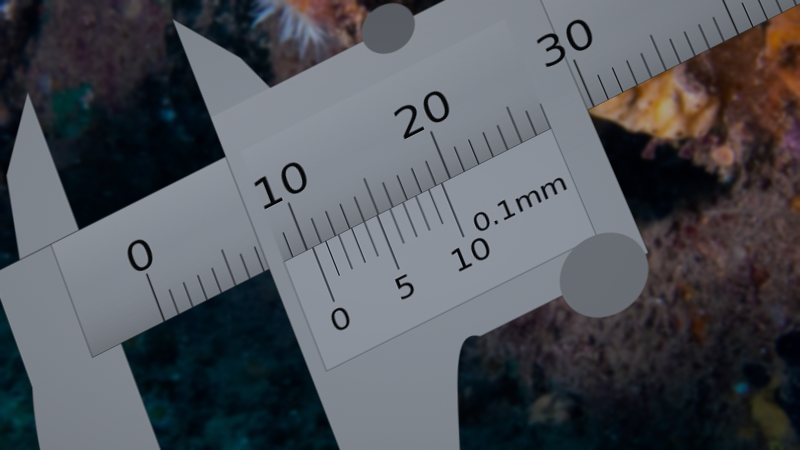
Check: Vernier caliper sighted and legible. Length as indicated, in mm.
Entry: 10.4 mm
